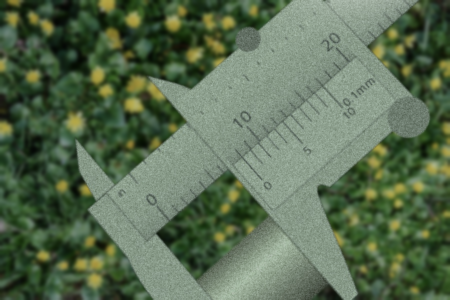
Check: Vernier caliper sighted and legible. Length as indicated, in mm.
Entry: 8.0 mm
